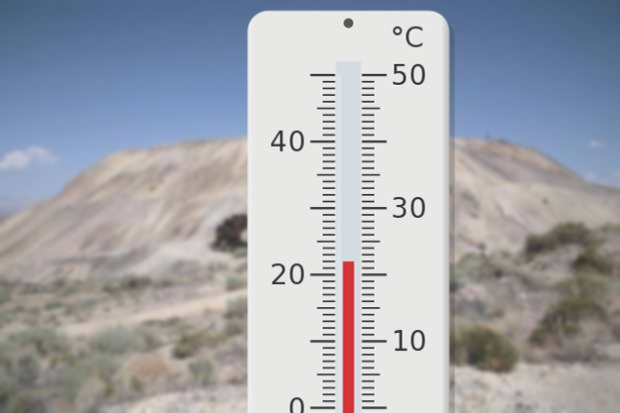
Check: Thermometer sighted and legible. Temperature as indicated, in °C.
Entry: 22 °C
